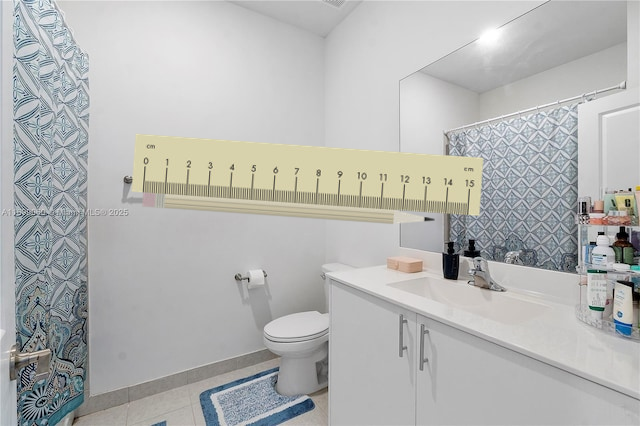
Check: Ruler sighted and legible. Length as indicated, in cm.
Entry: 13.5 cm
